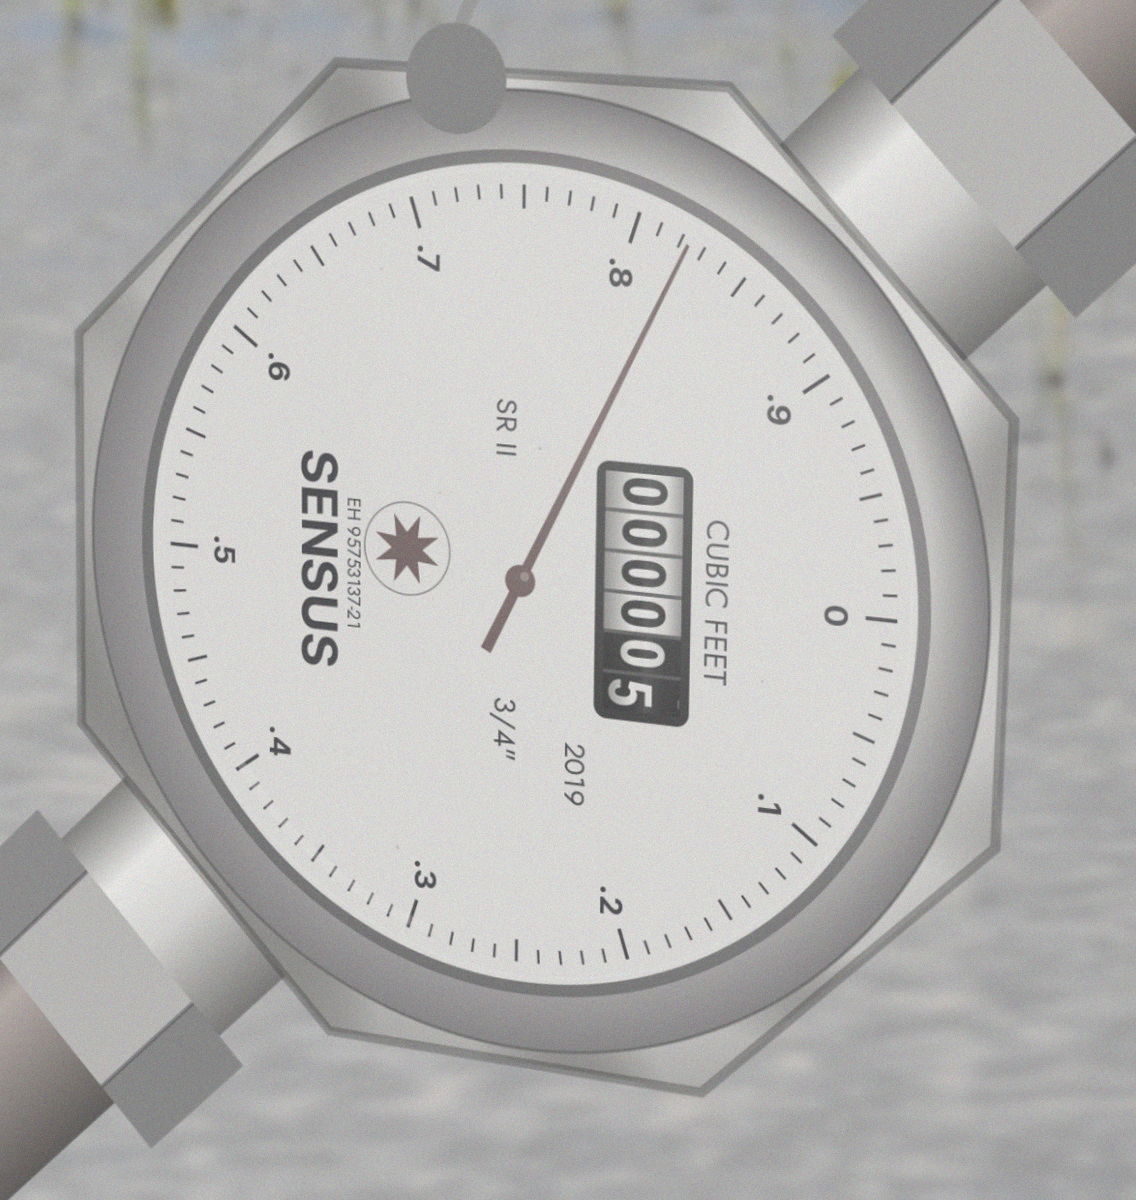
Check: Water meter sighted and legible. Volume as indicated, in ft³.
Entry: 4.82 ft³
